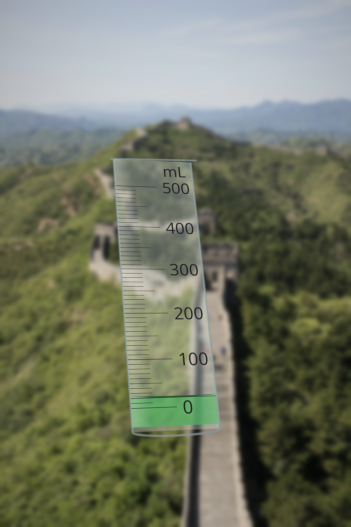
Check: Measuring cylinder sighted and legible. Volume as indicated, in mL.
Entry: 20 mL
